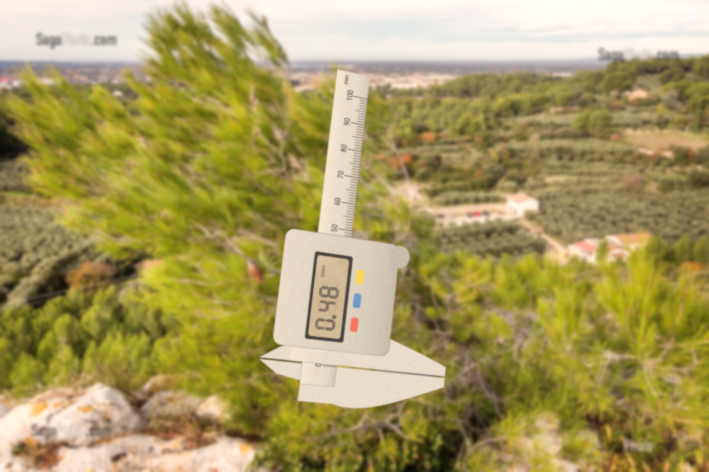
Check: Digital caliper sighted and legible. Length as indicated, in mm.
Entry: 0.48 mm
